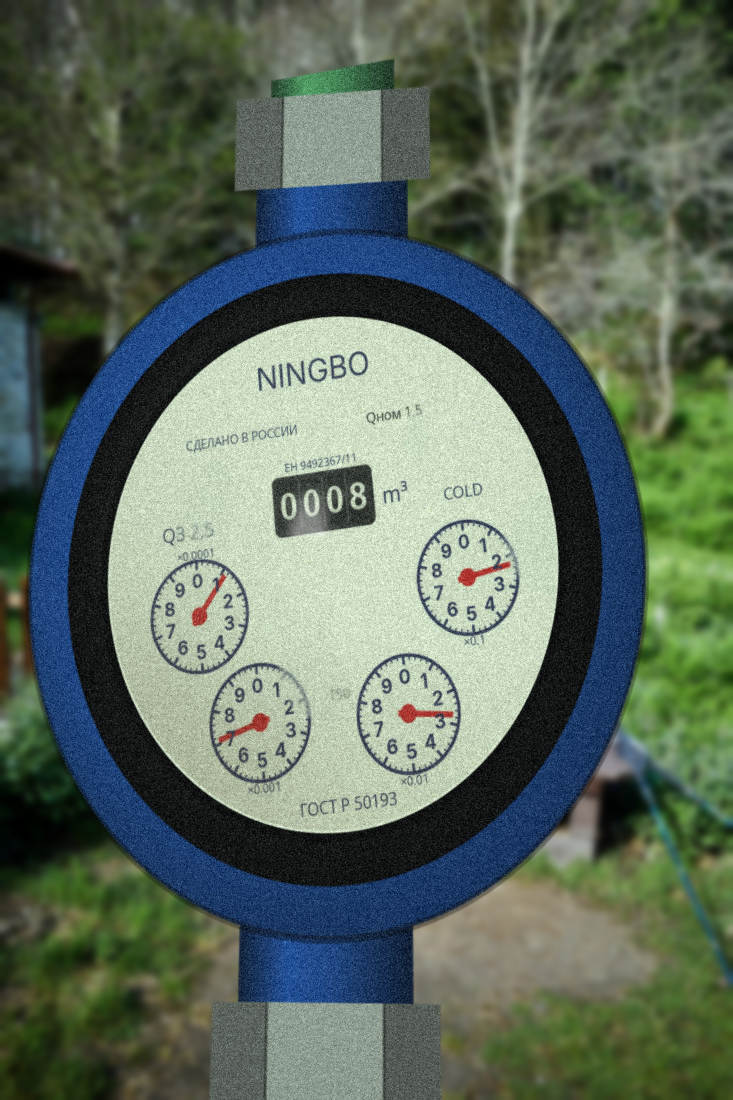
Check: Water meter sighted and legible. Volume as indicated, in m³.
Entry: 8.2271 m³
